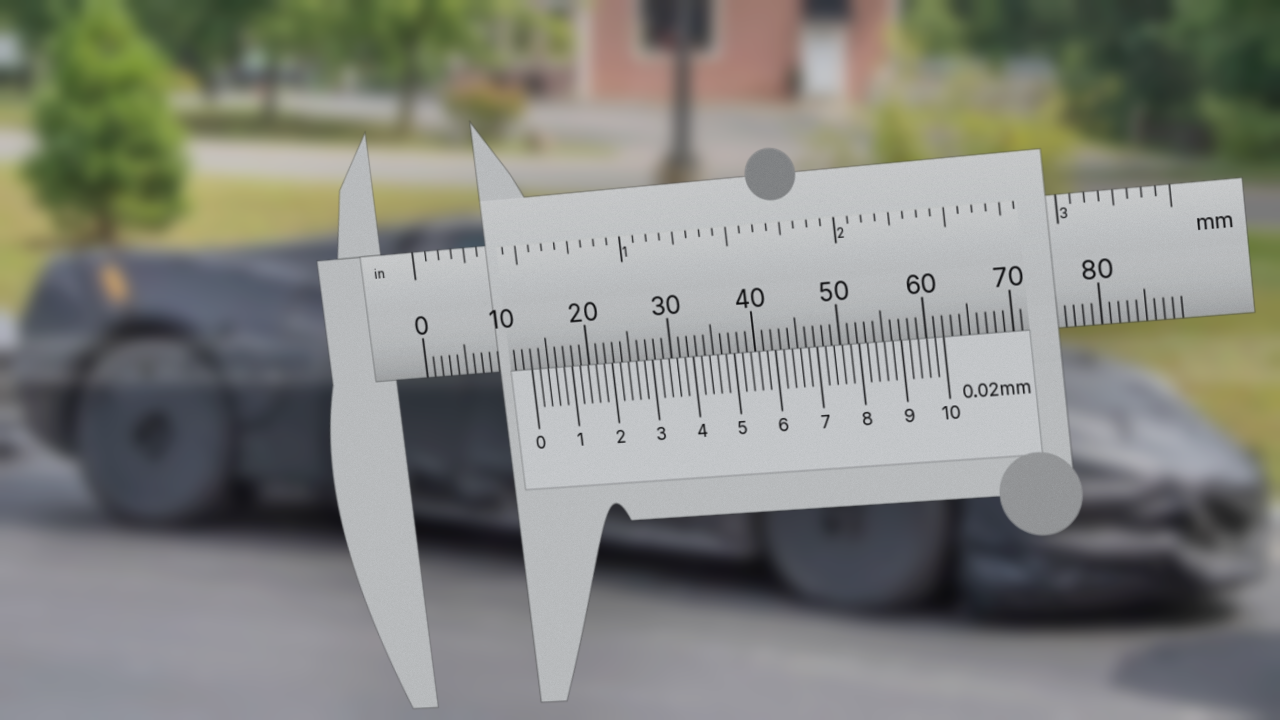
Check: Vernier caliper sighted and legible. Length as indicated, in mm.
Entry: 13.0 mm
